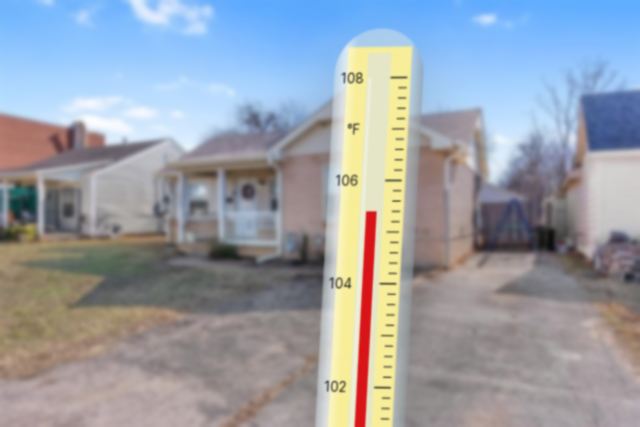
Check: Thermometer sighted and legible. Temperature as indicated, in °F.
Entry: 105.4 °F
